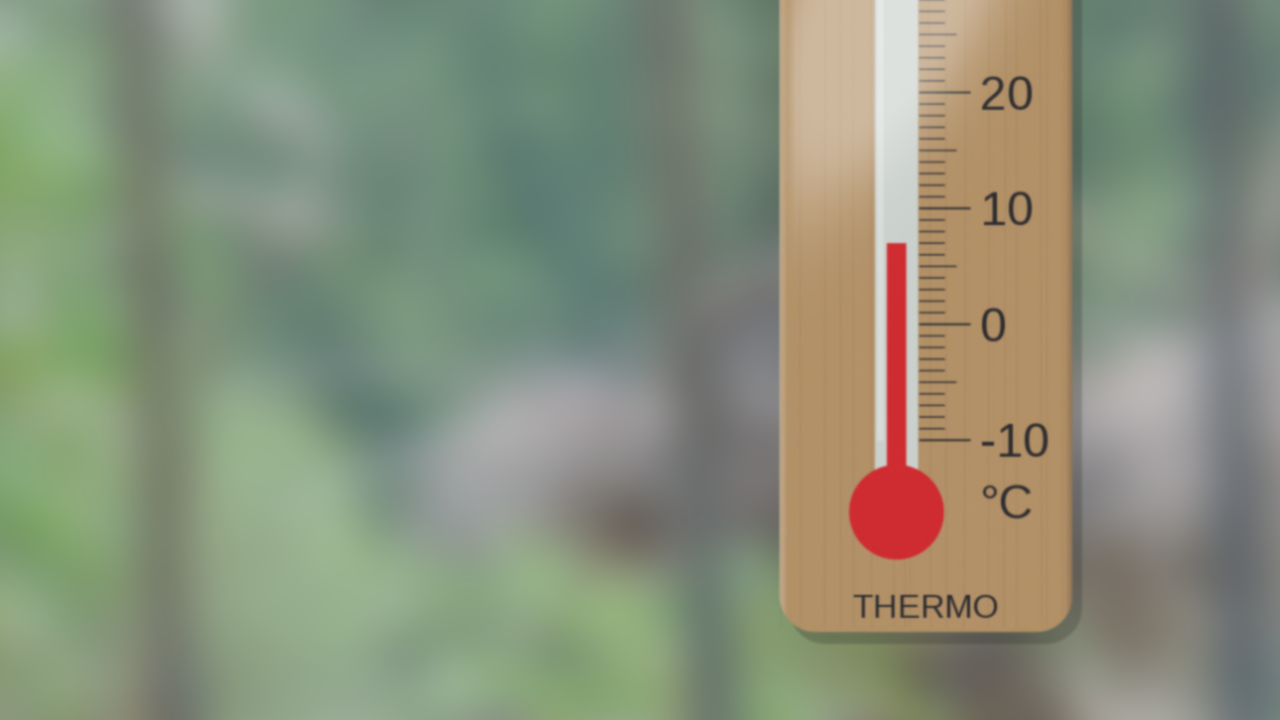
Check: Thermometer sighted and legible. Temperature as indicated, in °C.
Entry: 7 °C
